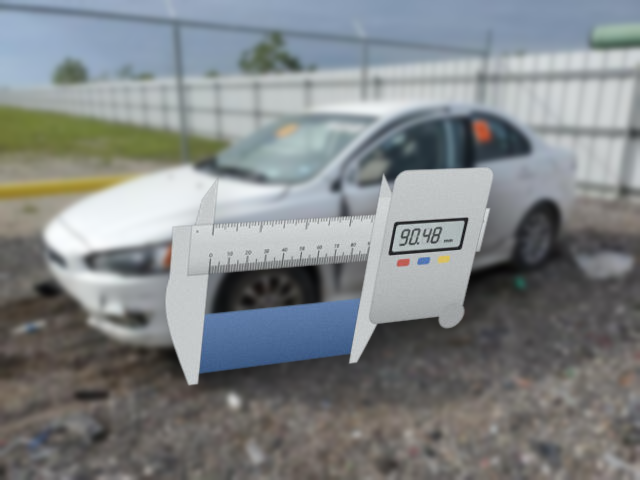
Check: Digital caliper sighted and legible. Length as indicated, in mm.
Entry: 90.48 mm
